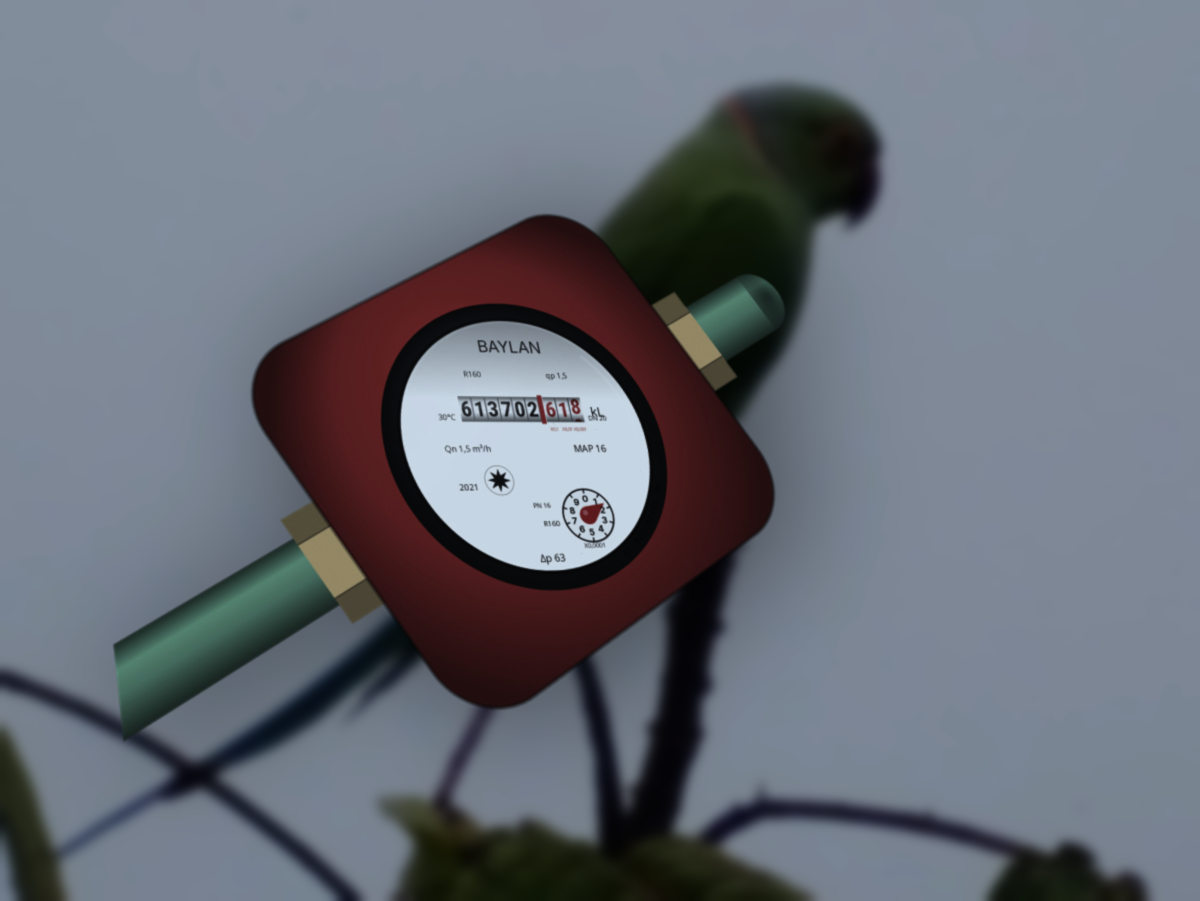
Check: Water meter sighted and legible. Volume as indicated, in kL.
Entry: 613702.6181 kL
